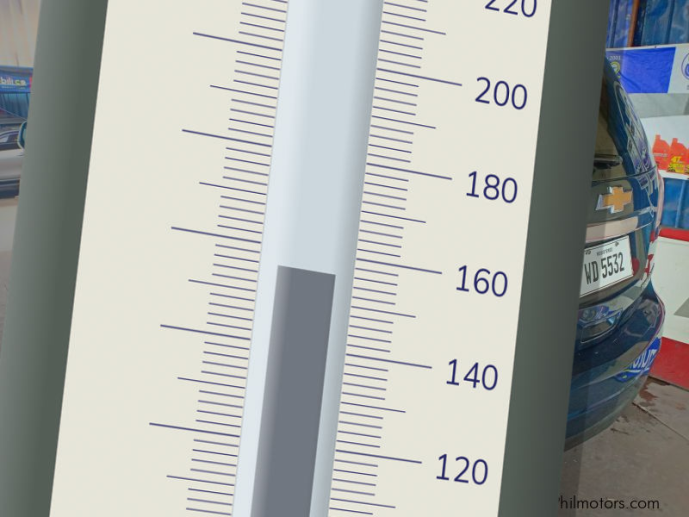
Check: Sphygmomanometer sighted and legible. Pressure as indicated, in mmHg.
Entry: 156 mmHg
